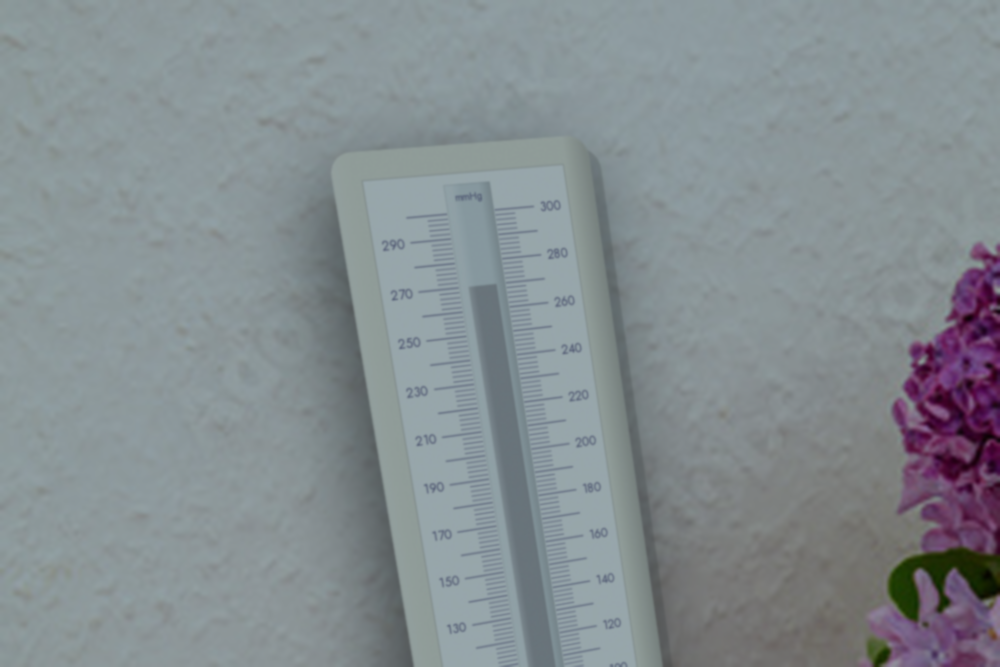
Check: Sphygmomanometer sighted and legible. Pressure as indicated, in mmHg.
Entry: 270 mmHg
